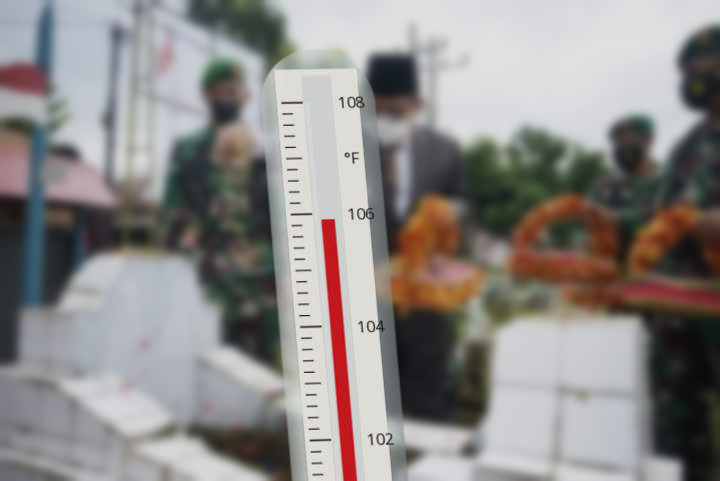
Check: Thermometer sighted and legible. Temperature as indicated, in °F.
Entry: 105.9 °F
